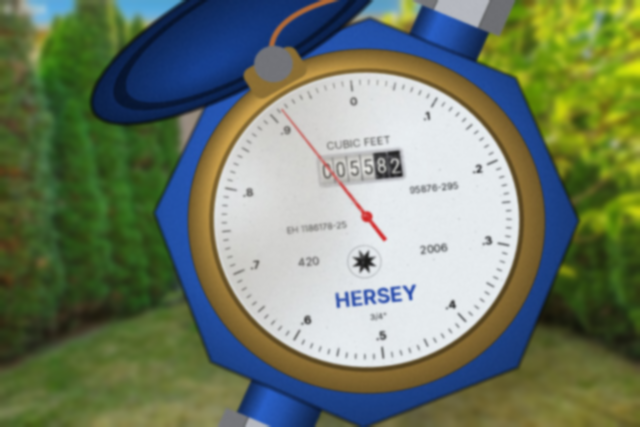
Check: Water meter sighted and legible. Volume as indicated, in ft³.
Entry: 5581.91 ft³
